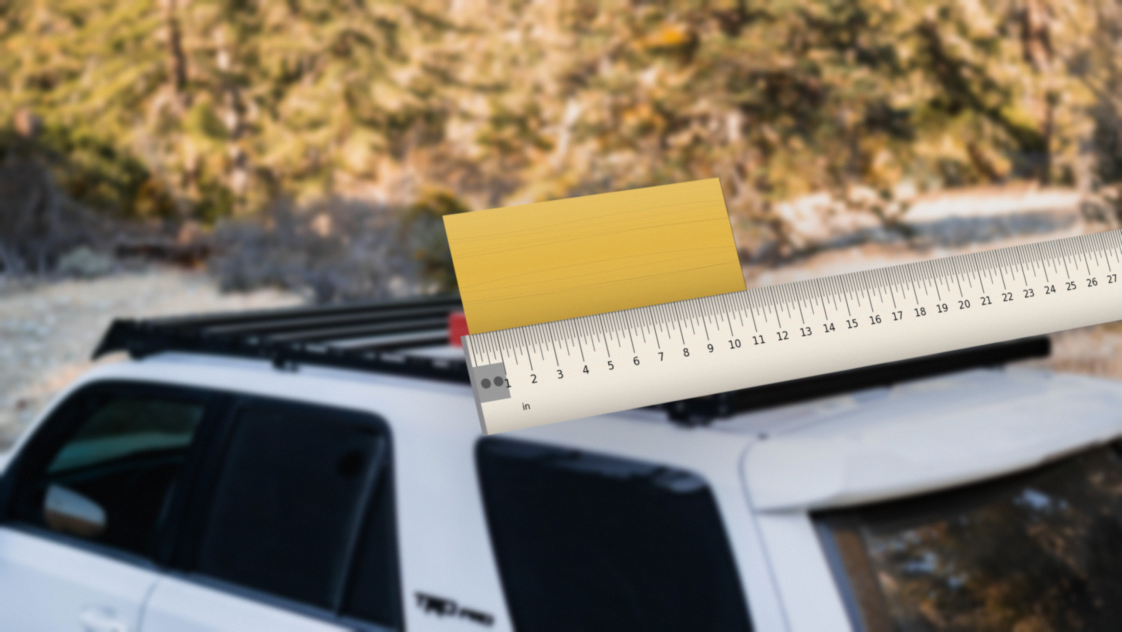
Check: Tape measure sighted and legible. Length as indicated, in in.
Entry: 11 in
